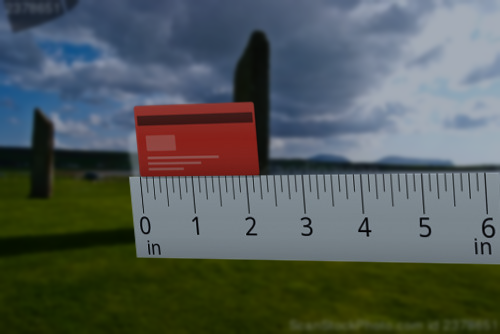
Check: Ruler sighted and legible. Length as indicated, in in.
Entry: 2.25 in
